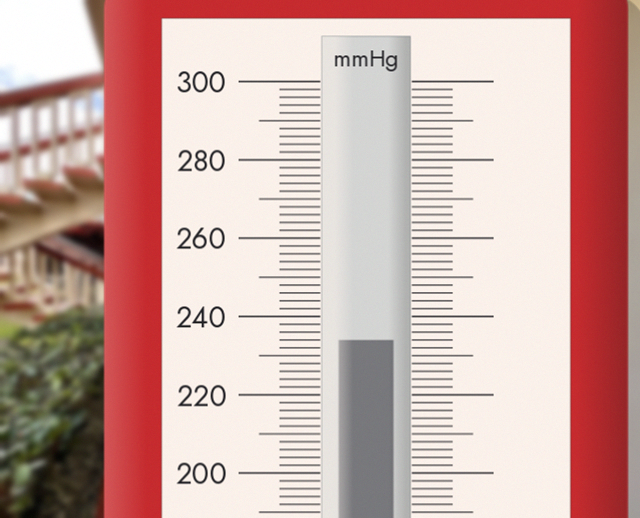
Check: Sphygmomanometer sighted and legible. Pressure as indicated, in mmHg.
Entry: 234 mmHg
